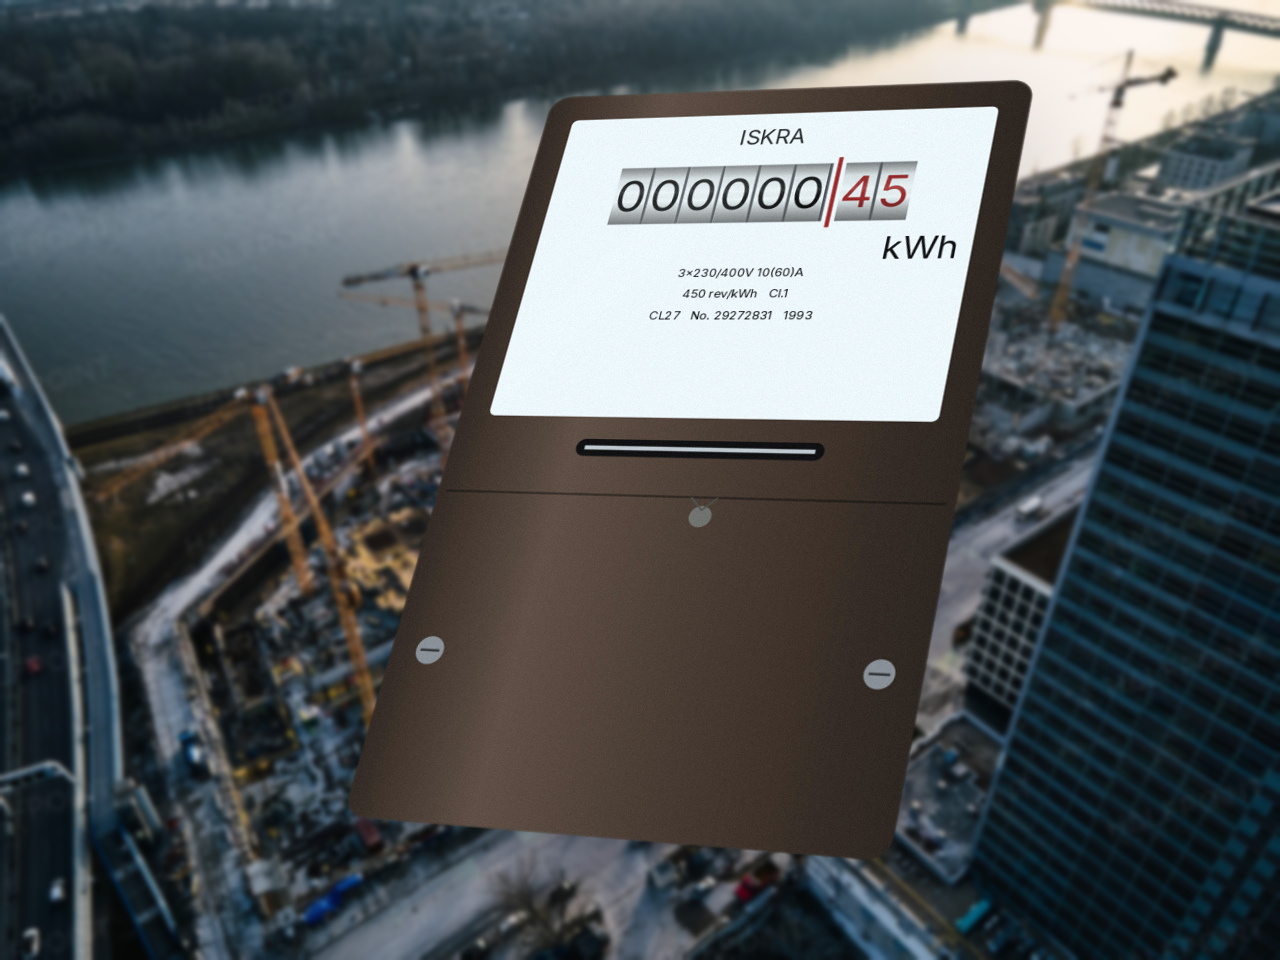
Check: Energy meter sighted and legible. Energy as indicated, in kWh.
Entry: 0.45 kWh
